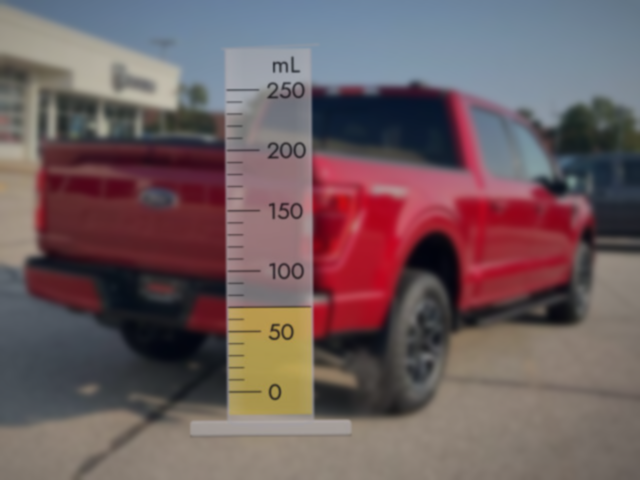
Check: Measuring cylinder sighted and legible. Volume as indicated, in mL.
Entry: 70 mL
